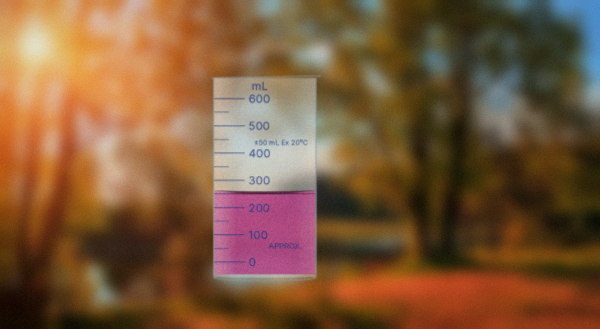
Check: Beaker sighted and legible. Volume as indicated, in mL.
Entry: 250 mL
